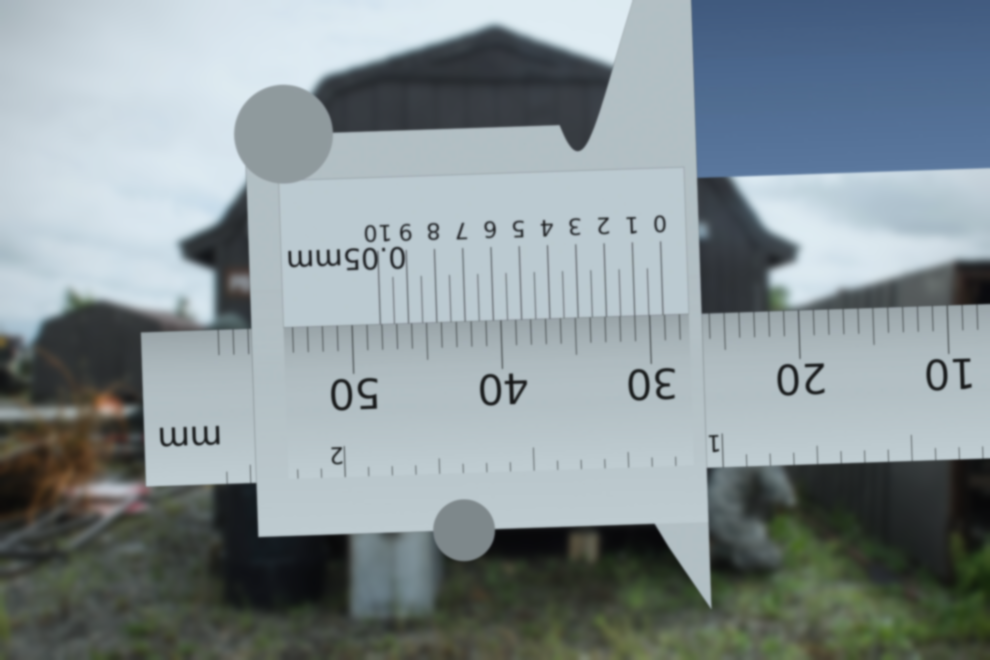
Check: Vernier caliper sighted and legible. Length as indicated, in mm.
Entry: 29.1 mm
